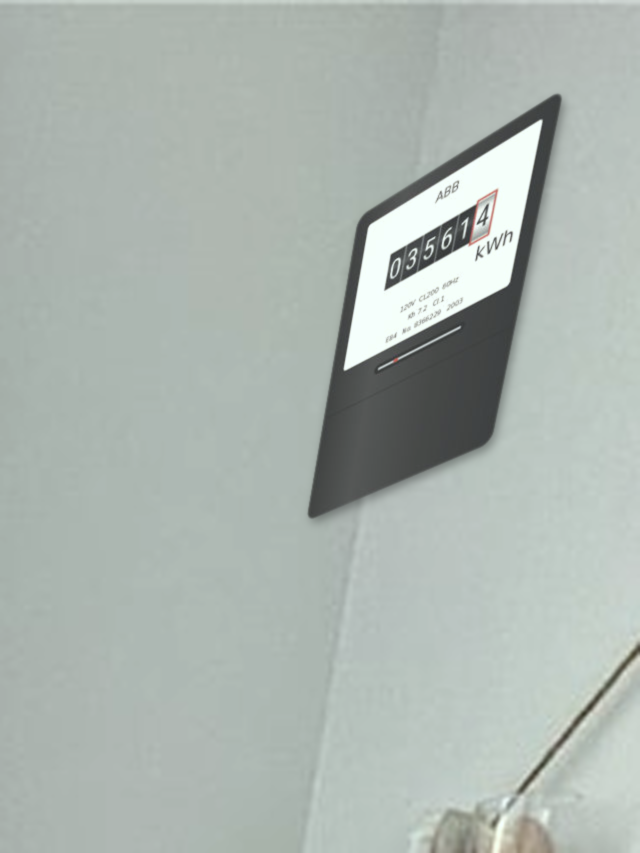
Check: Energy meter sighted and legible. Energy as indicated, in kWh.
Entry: 3561.4 kWh
